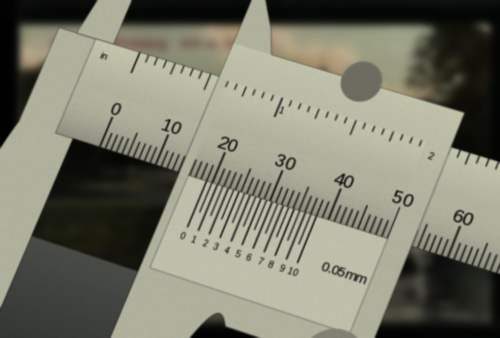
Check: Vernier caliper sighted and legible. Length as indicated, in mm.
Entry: 19.0 mm
